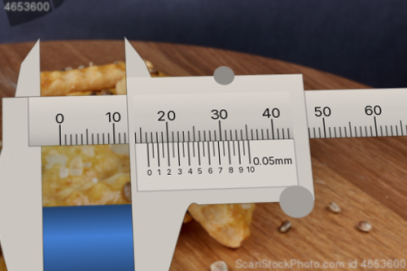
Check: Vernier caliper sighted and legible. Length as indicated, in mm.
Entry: 16.2 mm
